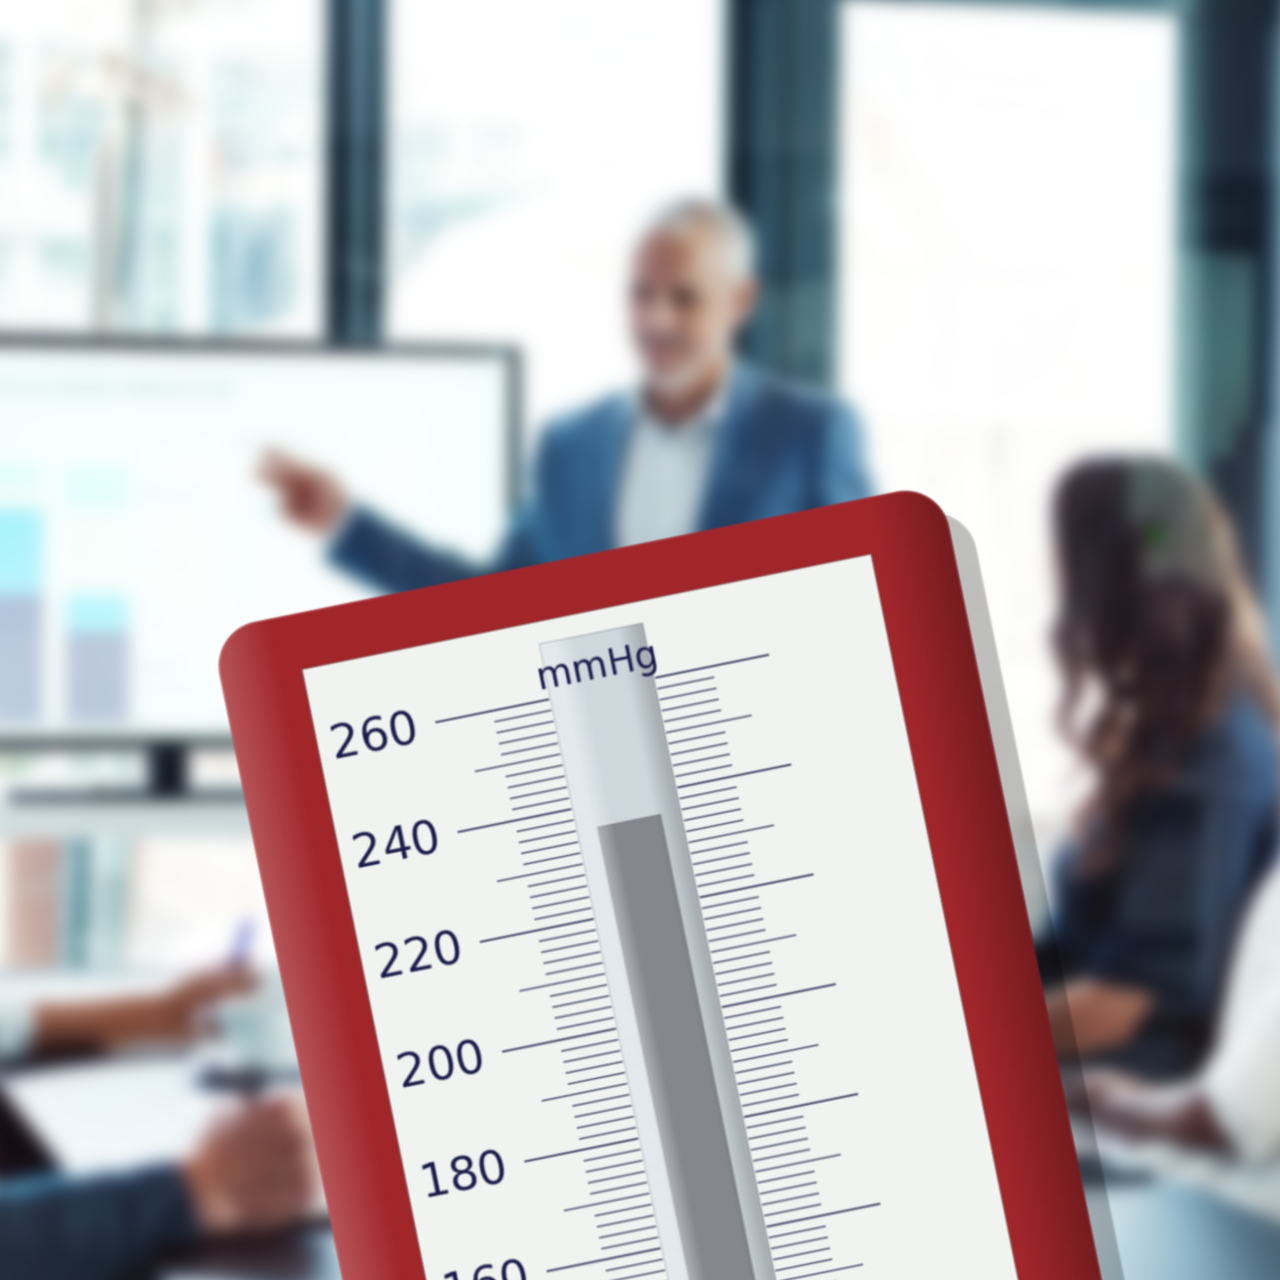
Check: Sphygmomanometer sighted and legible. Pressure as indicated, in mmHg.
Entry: 236 mmHg
